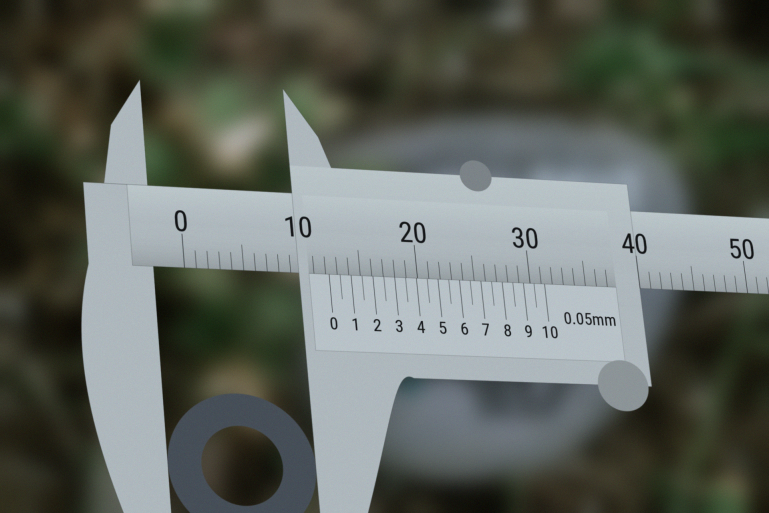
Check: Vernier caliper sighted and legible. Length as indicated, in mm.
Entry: 12.3 mm
